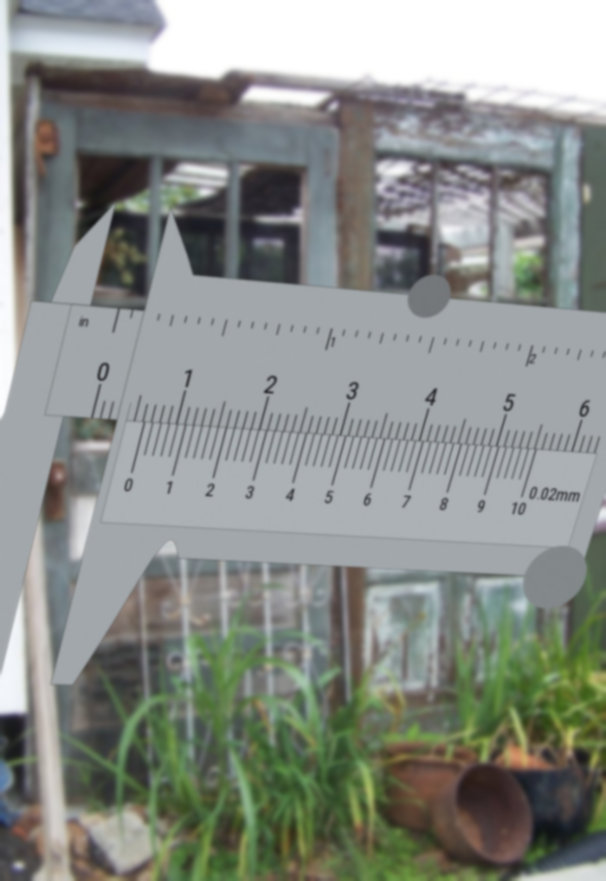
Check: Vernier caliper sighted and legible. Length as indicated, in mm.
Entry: 6.2 mm
